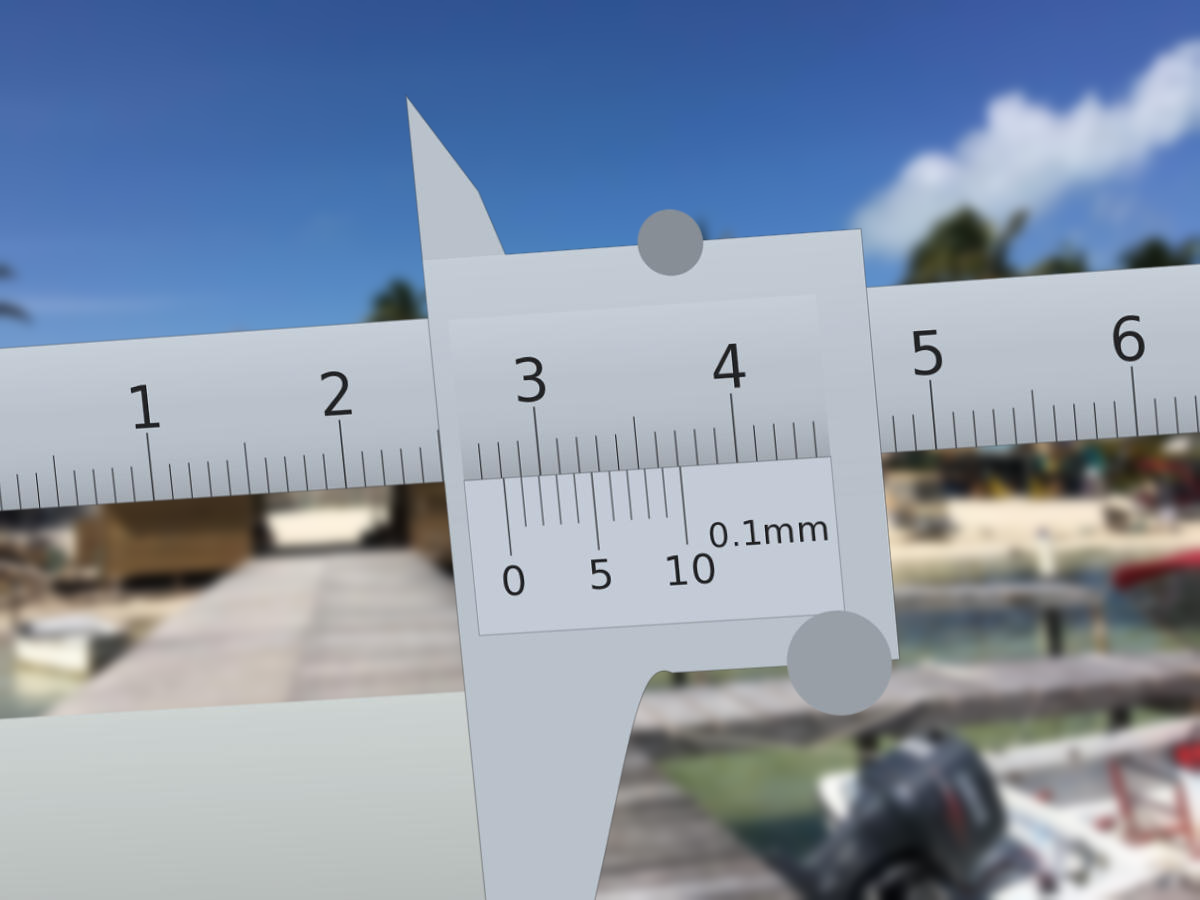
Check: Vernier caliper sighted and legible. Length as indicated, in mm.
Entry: 28.1 mm
